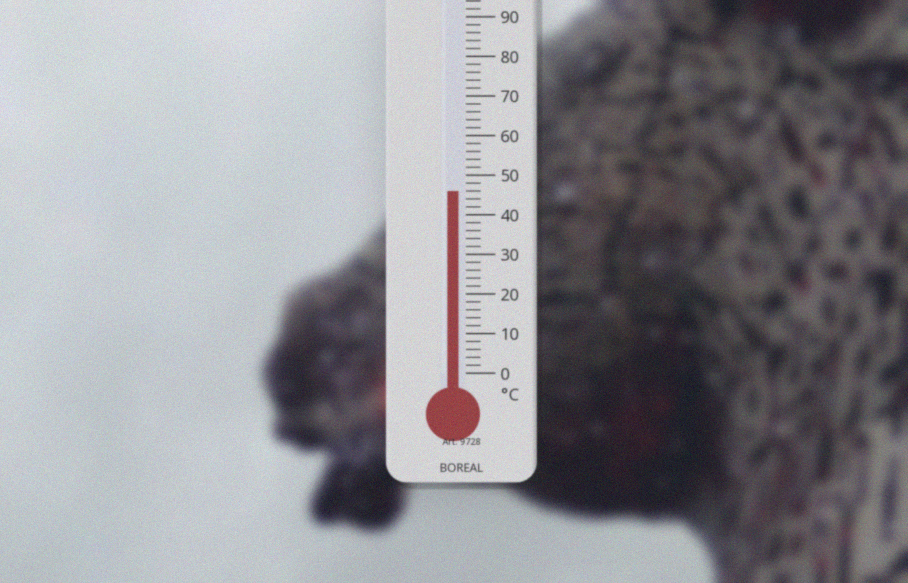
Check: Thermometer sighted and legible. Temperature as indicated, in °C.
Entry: 46 °C
